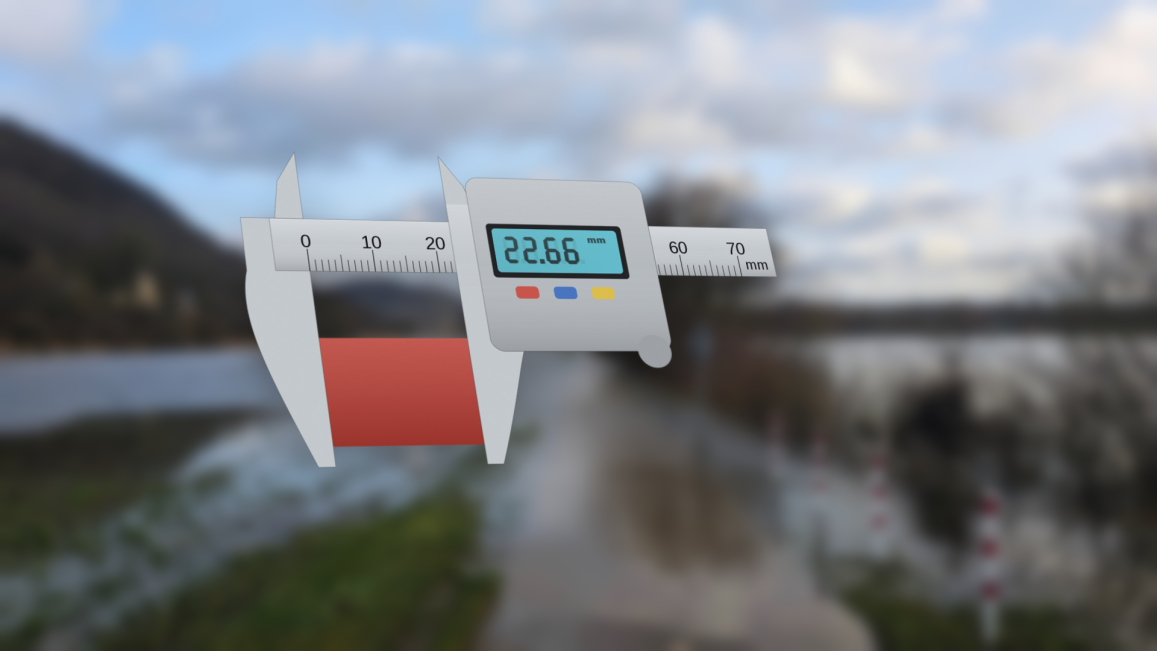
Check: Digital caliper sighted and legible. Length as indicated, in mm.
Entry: 22.66 mm
